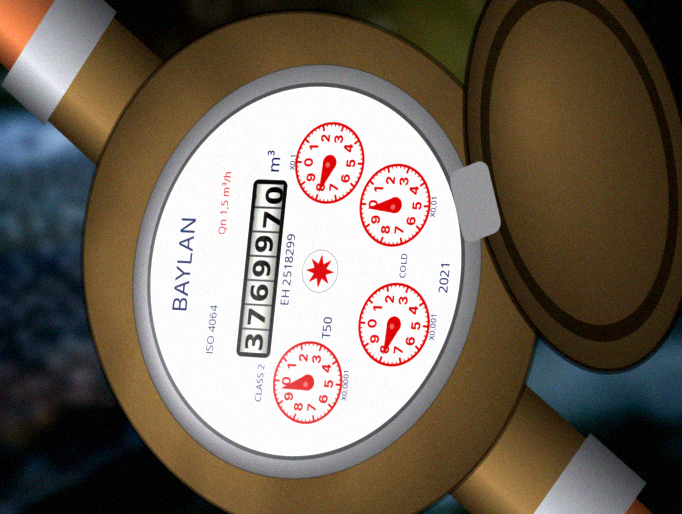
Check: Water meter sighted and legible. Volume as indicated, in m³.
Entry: 3769969.7979 m³
